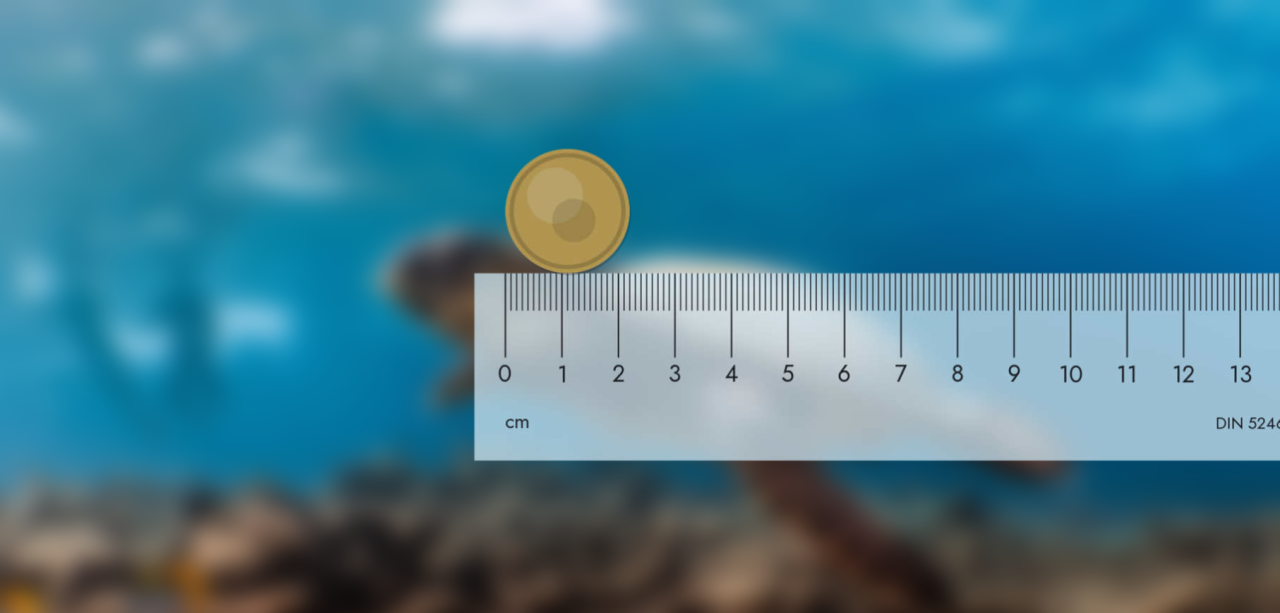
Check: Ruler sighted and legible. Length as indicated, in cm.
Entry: 2.2 cm
